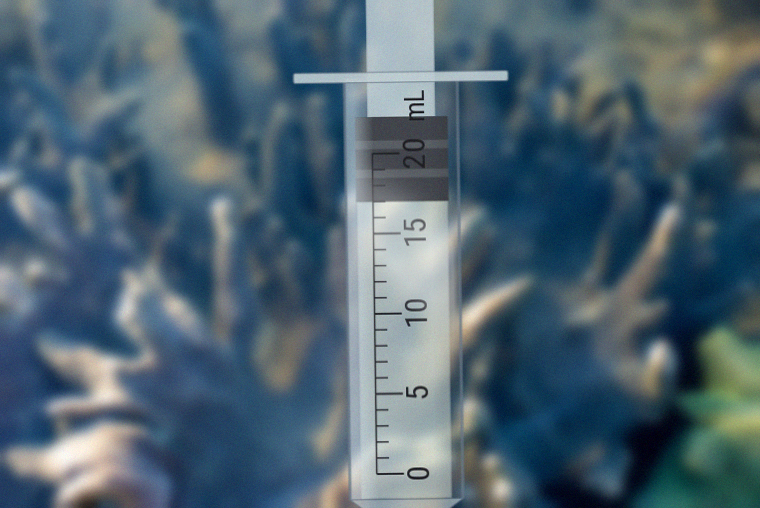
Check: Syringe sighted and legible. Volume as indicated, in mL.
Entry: 17 mL
